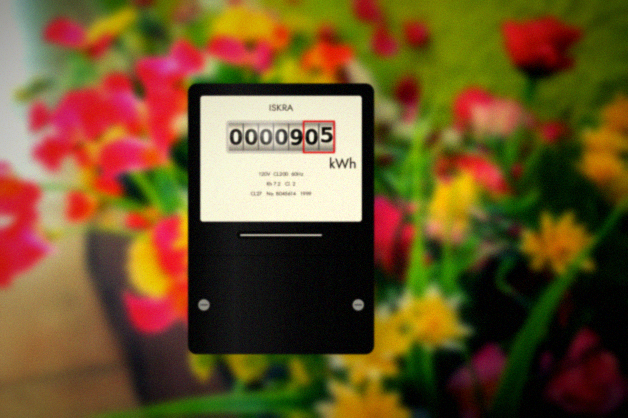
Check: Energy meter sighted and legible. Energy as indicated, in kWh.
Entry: 9.05 kWh
